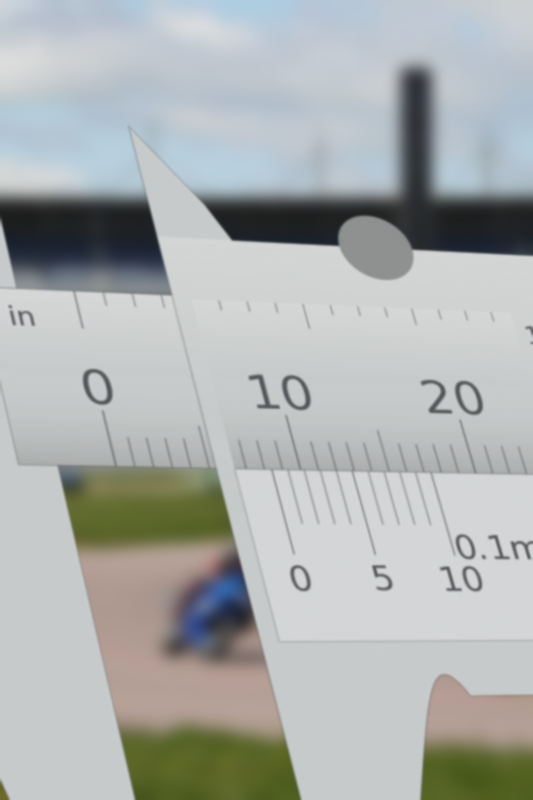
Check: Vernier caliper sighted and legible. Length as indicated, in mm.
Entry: 8.4 mm
